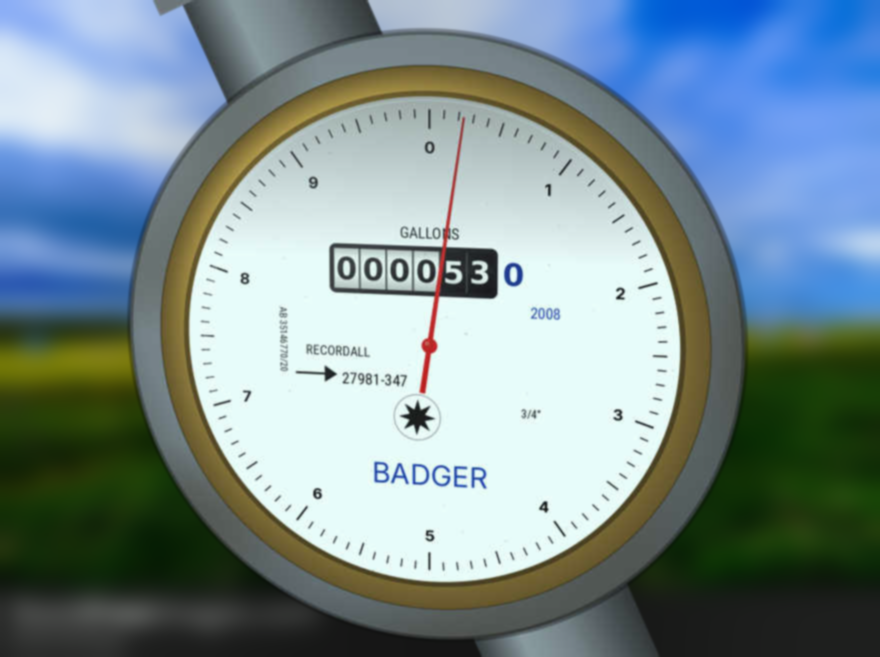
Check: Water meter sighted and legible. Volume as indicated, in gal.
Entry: 530.2 gal
